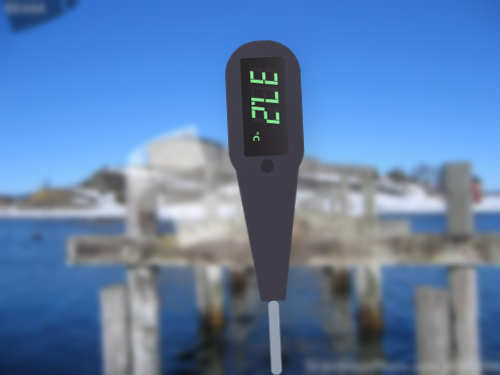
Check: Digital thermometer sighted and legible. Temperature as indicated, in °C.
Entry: 37.2 °C
